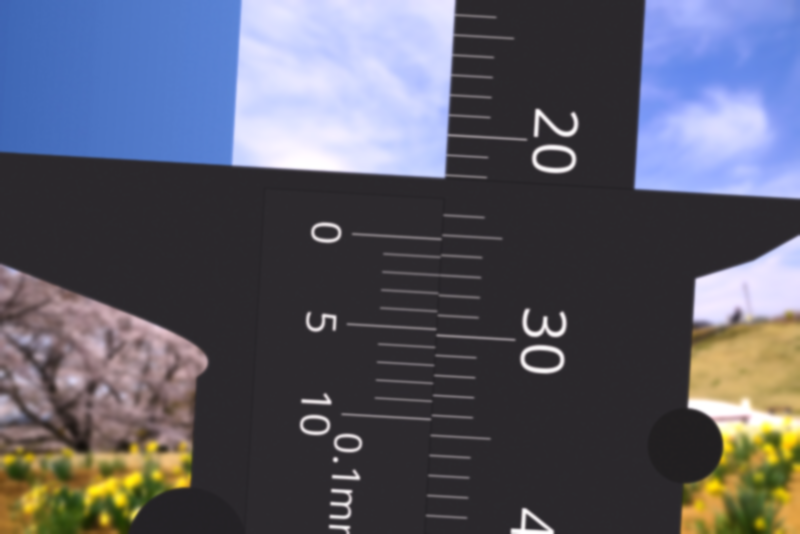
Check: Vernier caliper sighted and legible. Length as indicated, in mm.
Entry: 25.2 mm
